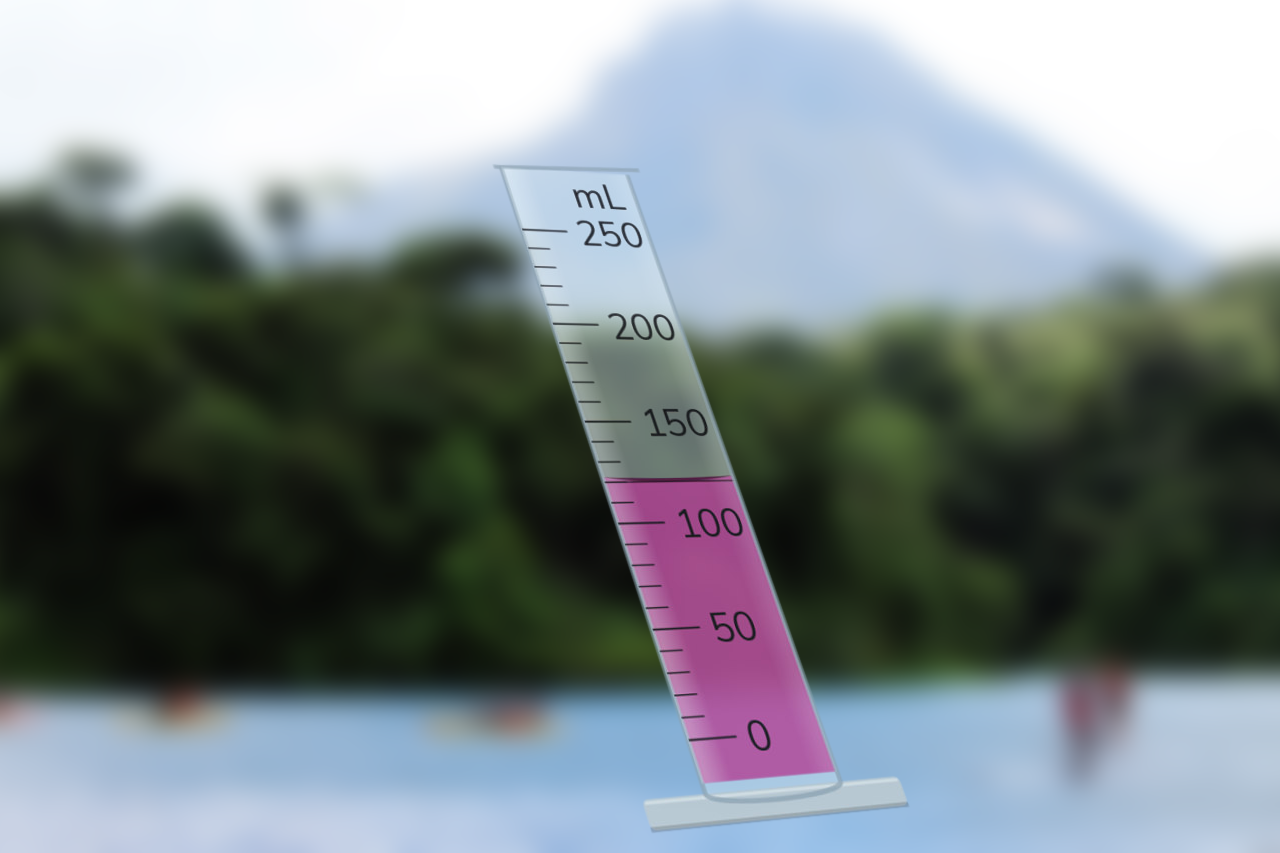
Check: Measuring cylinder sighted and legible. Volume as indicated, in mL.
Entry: 120 mL
